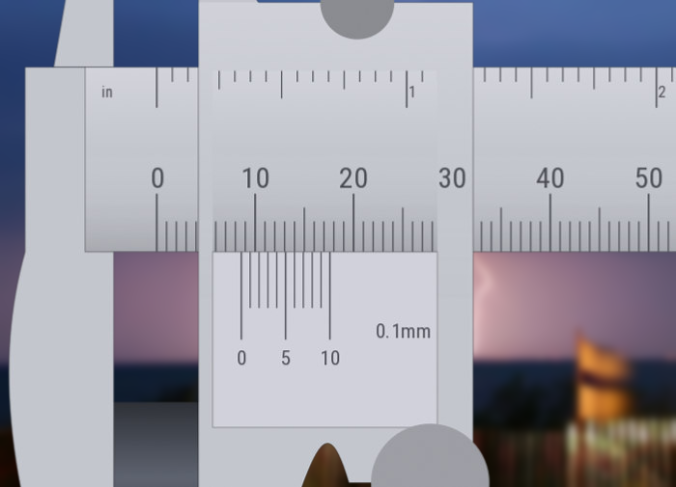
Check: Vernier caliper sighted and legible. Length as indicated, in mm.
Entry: 8.6 mm
